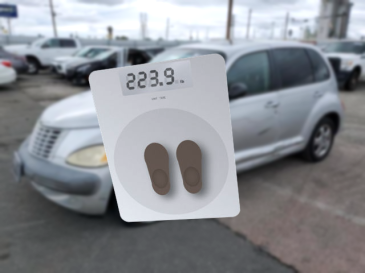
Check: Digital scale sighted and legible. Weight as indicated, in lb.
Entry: 223.9 lb
